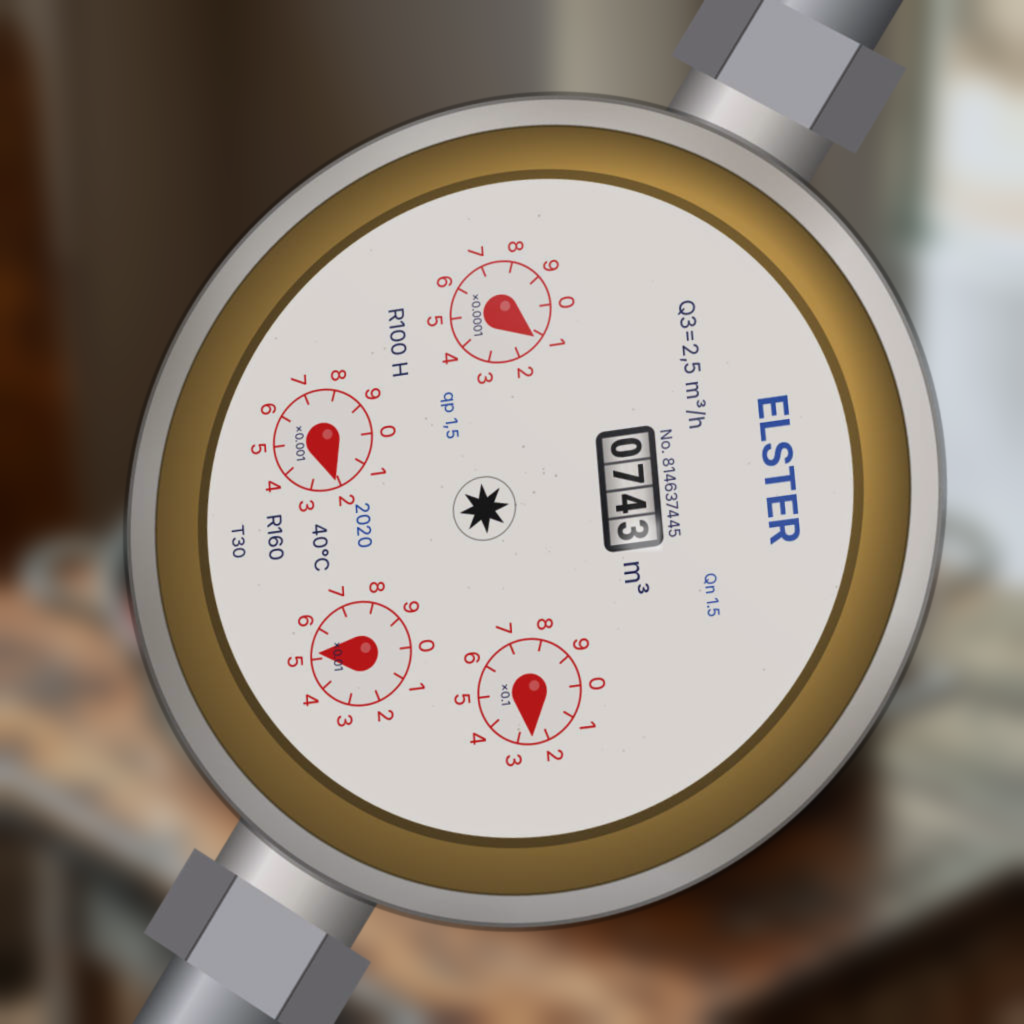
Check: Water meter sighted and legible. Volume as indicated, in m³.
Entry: 743.2521 m³
